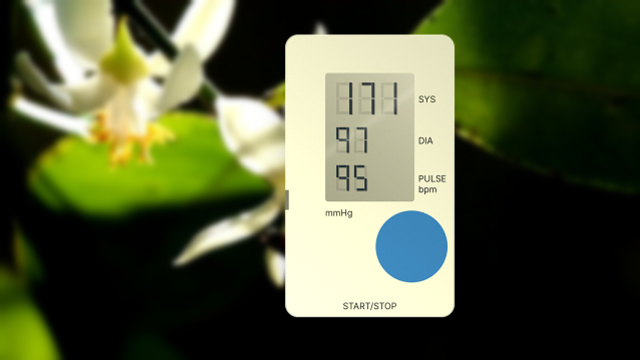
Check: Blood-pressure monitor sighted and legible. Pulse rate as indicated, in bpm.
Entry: 95 bpm
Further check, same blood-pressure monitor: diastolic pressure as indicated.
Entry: 97 mmHg
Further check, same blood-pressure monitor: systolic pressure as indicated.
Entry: 171 mmHg
